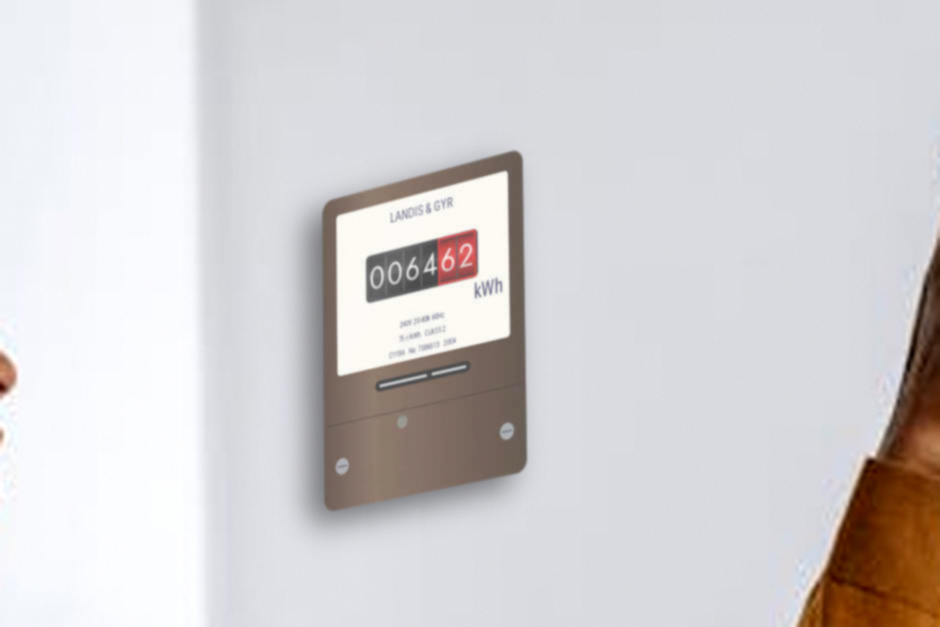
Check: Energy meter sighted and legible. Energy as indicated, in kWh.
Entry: 64.62 kWh
